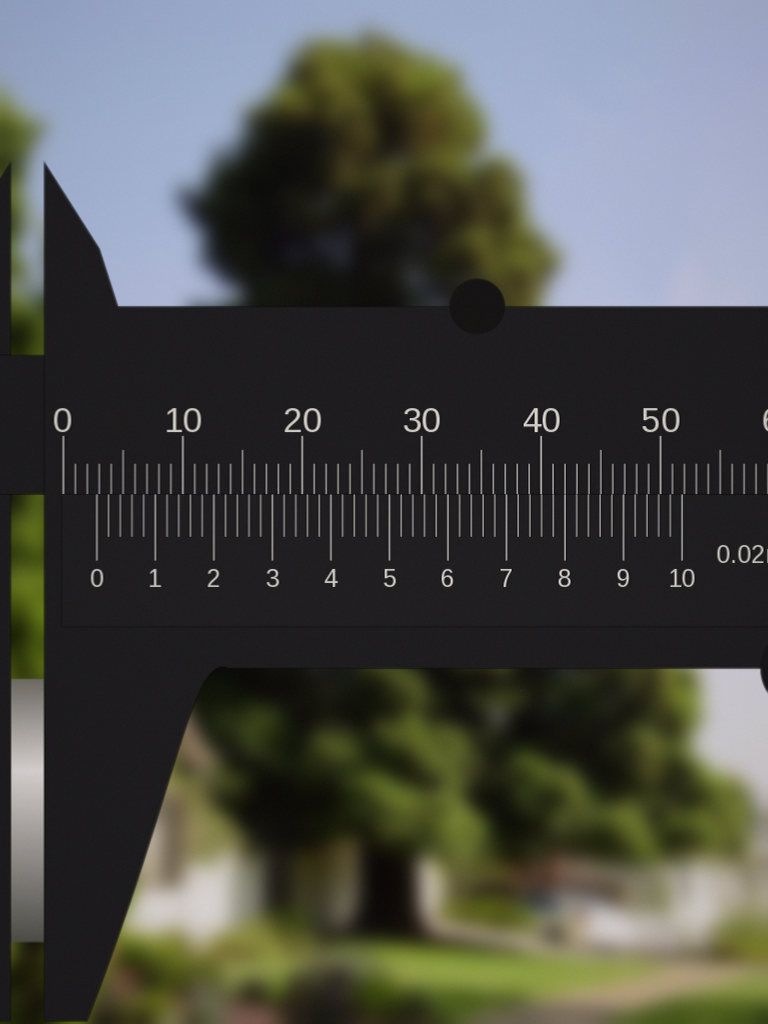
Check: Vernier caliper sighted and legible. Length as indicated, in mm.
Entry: 2.8 mm
